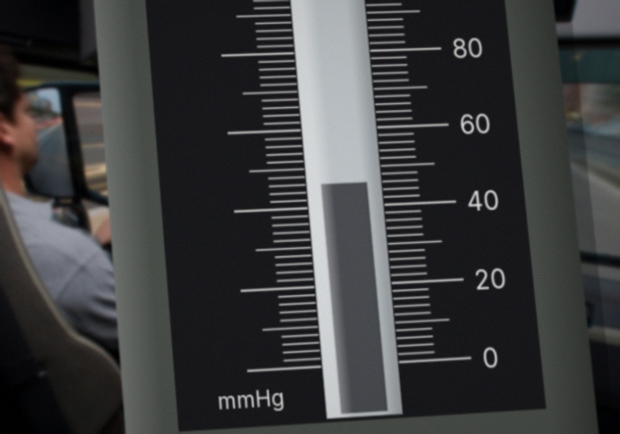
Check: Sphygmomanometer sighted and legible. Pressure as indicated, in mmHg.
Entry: 46 mmHg
